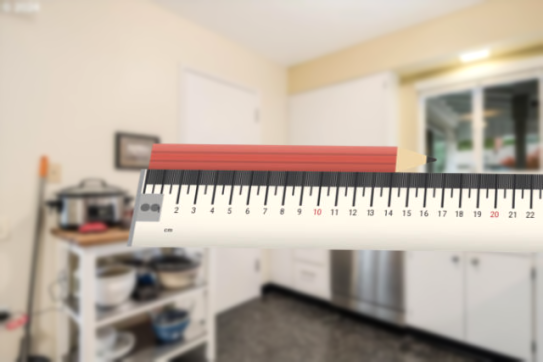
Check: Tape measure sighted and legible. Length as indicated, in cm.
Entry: 16.5 cm
